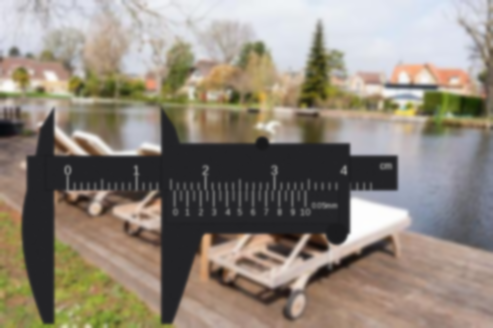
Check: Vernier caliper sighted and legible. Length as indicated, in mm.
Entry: 15.5 mm
